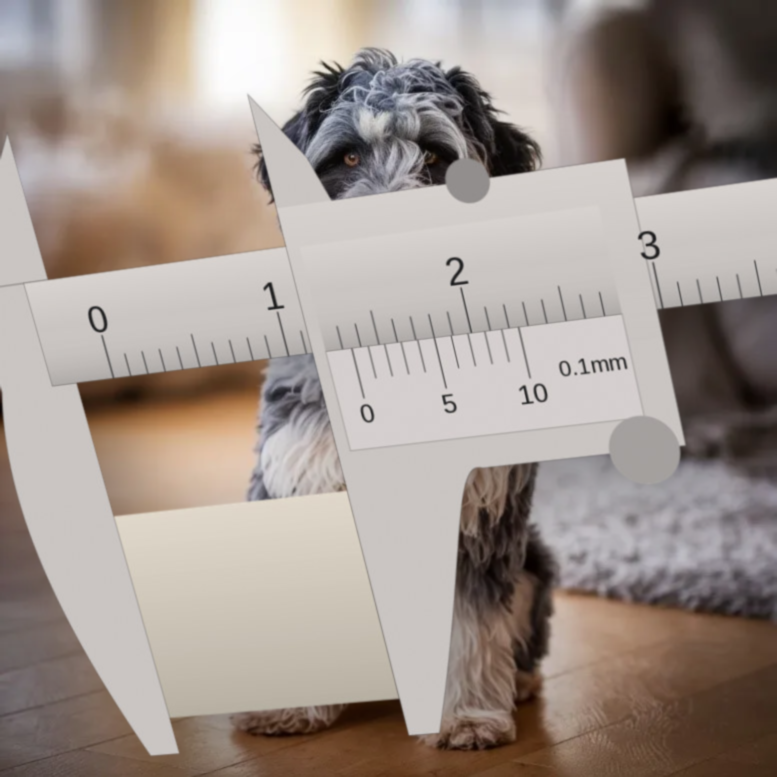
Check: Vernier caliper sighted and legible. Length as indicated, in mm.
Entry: 13.5 mm
